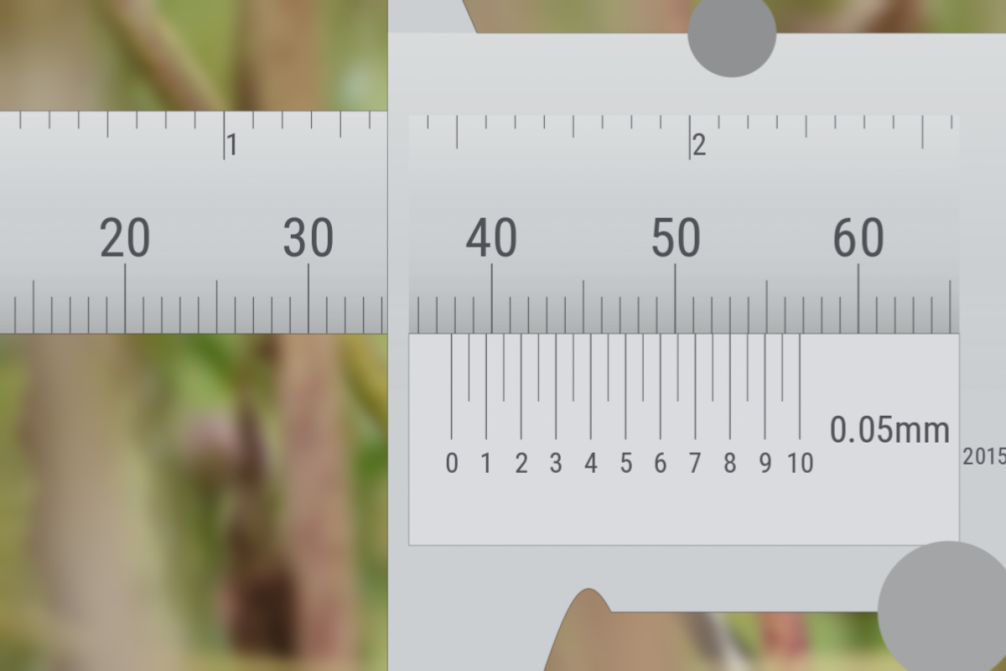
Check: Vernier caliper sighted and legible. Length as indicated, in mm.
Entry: 37.8 mm
